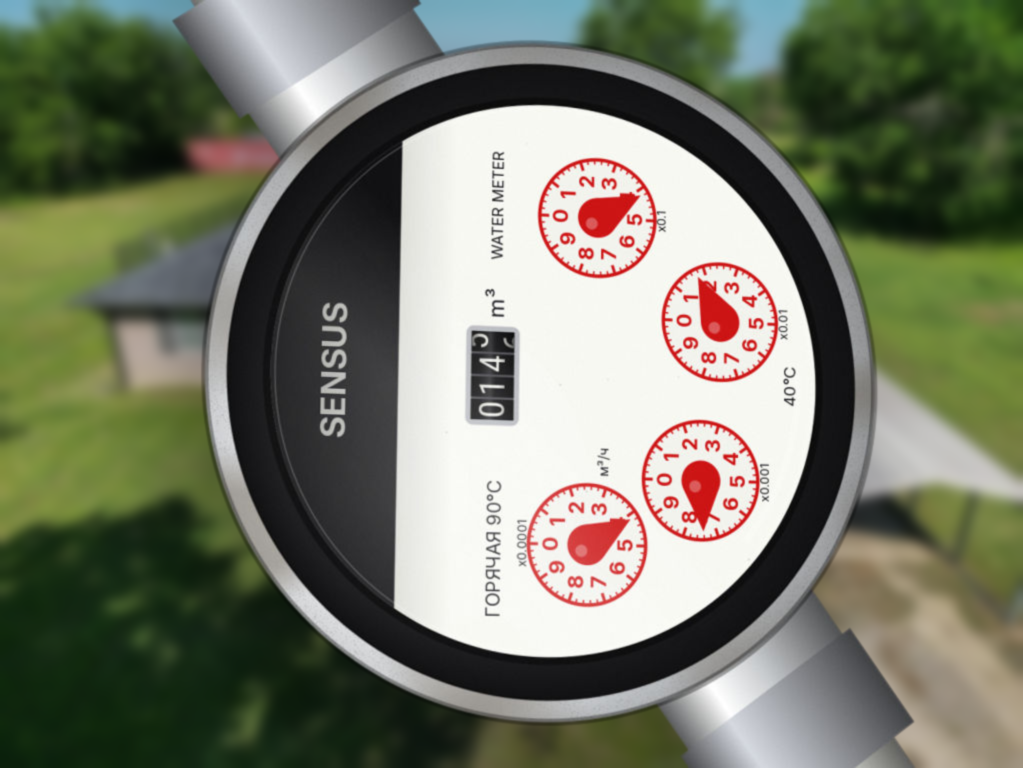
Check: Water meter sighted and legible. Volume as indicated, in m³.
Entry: 145.4174 m³
